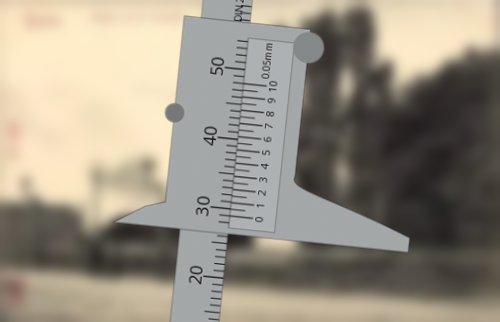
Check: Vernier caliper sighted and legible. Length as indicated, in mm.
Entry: 29.0 mm
